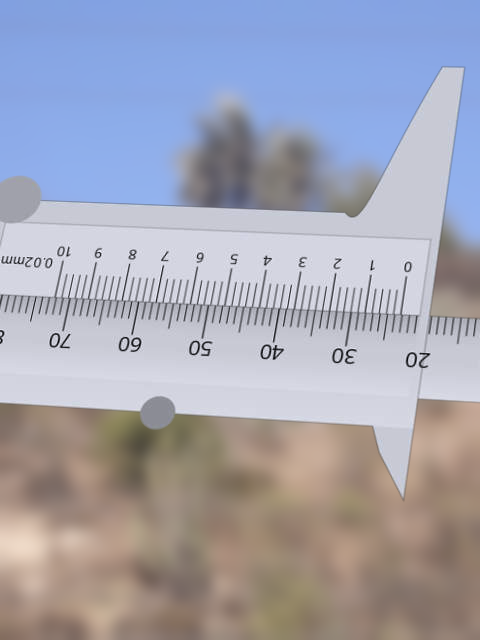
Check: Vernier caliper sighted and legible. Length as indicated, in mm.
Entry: 23.2 mm
